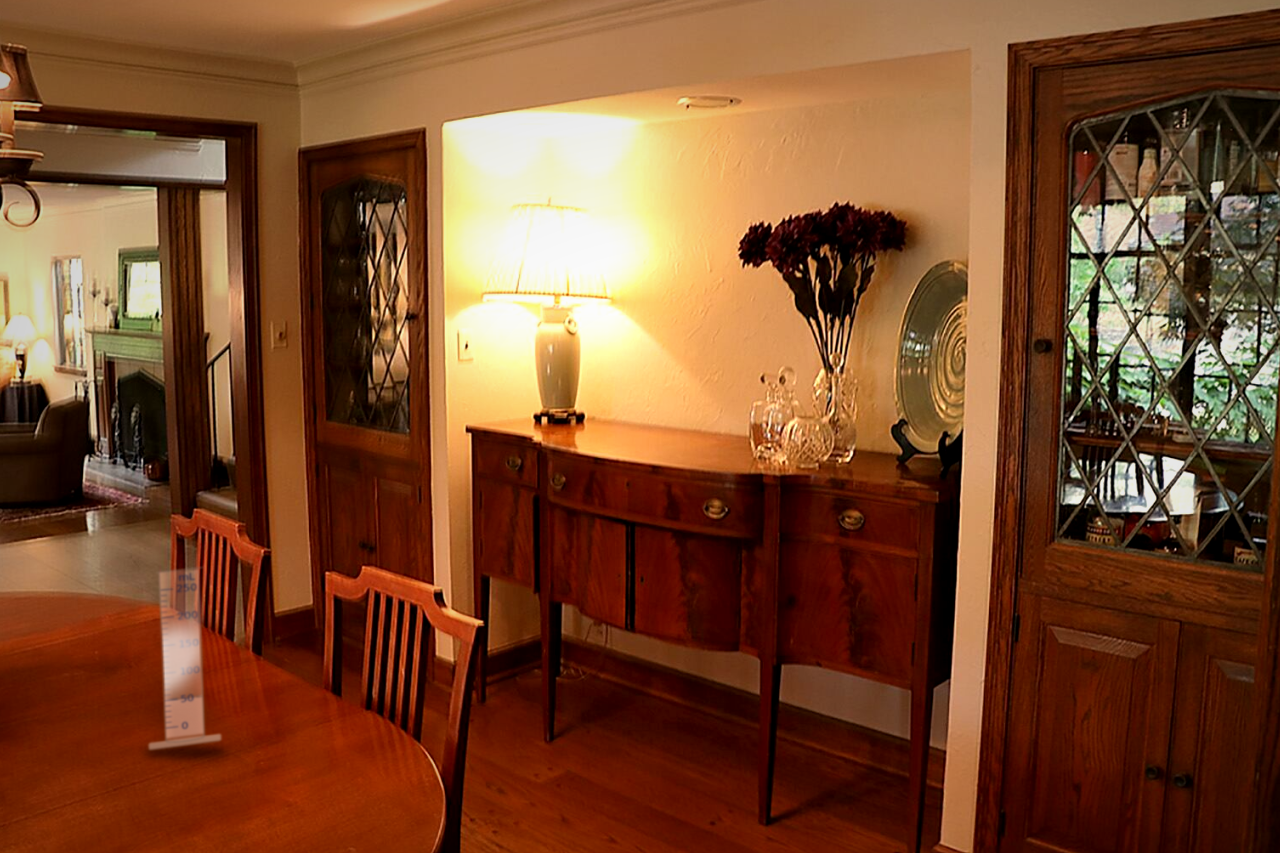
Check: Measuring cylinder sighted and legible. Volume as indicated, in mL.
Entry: 50 mL
